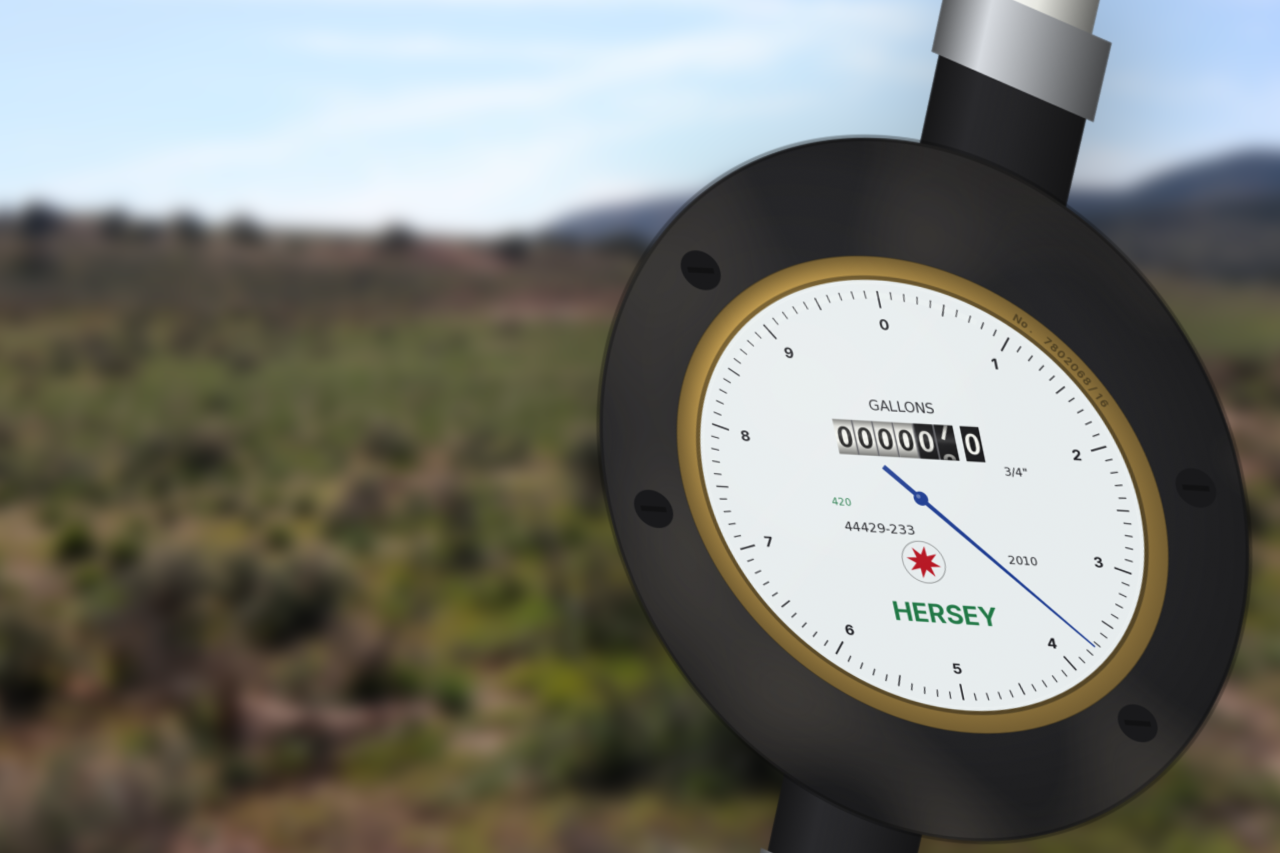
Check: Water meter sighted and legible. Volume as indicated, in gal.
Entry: 73.7 gal
